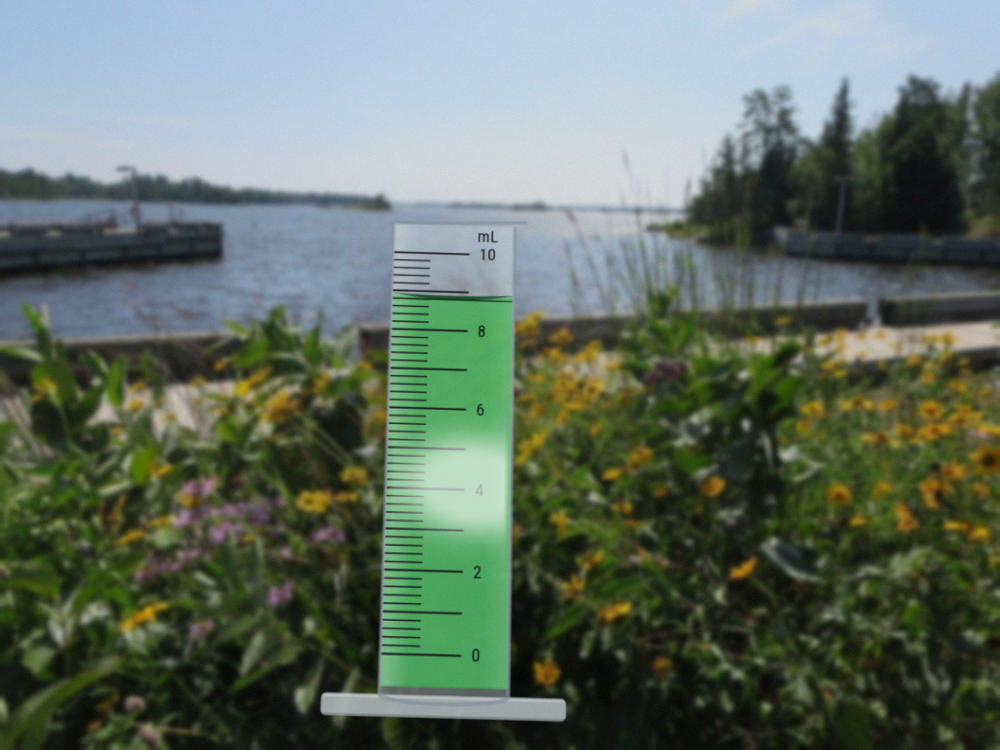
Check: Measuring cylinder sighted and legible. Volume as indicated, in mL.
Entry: 8.8 mL
